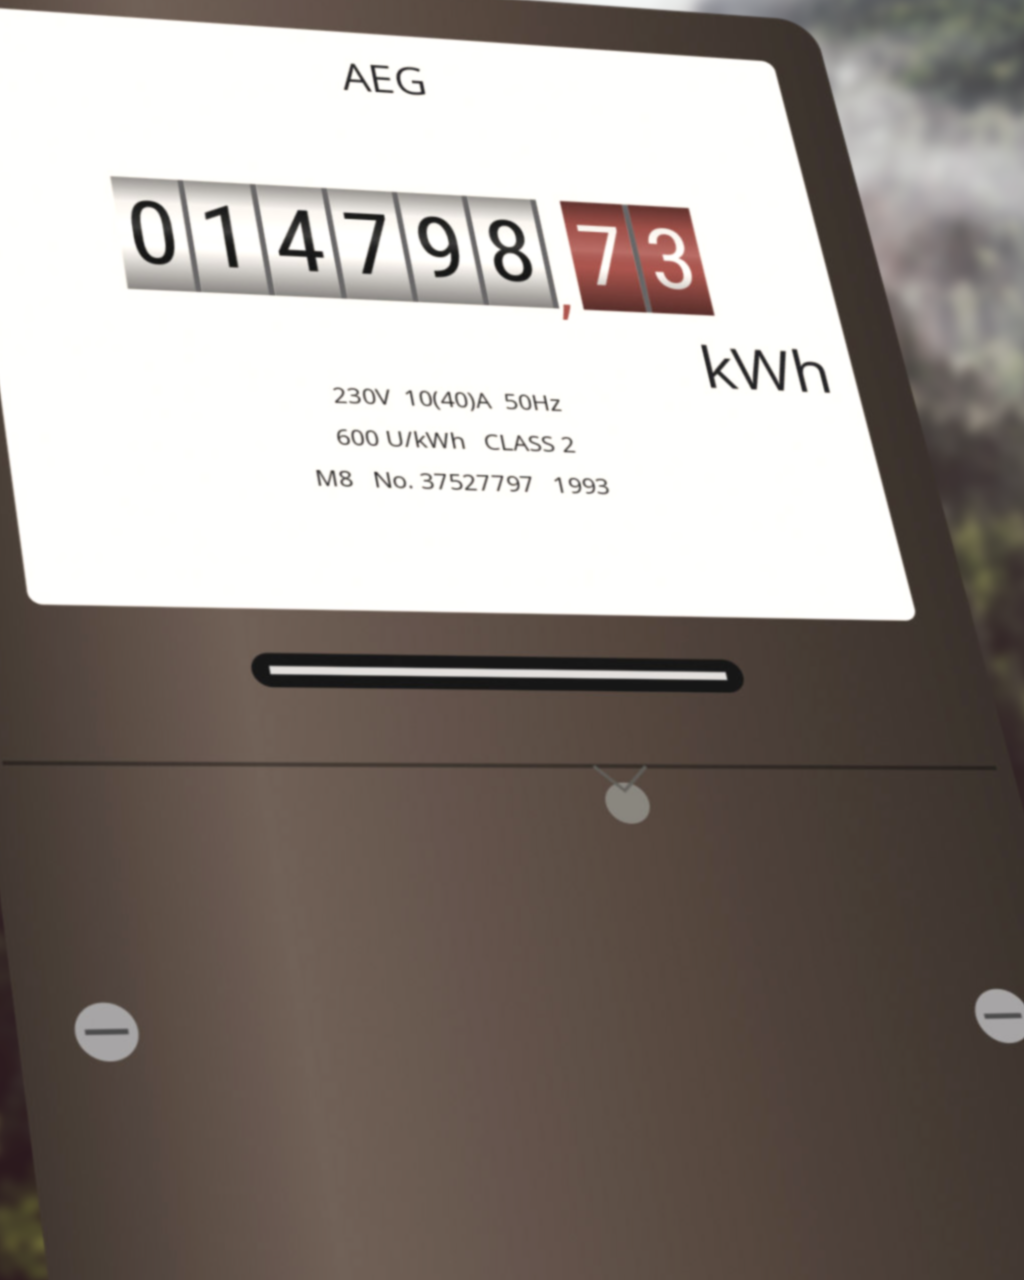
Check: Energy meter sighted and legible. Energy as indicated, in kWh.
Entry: 14798.73 kWh
